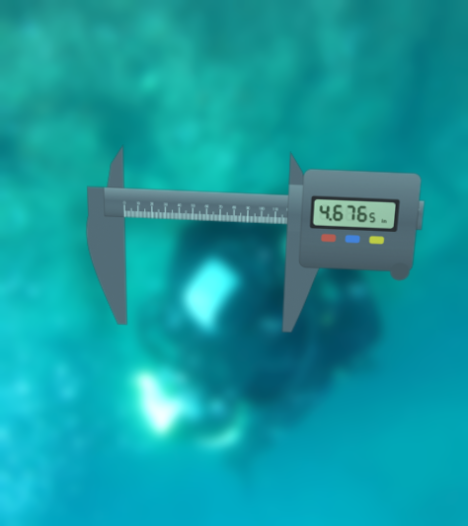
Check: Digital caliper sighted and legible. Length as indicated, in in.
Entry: 4.6765 in
